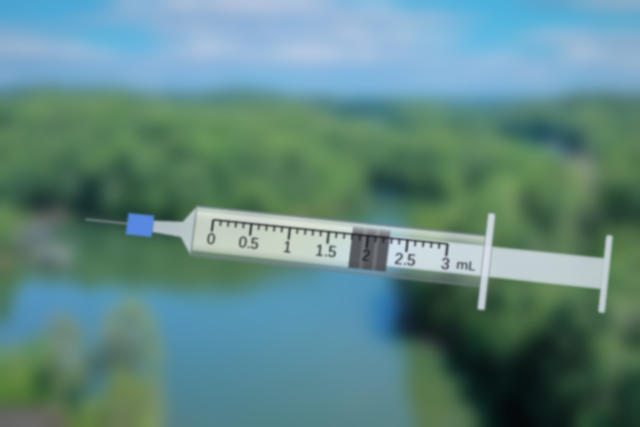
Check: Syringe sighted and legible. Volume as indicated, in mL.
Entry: 1.8 mL
